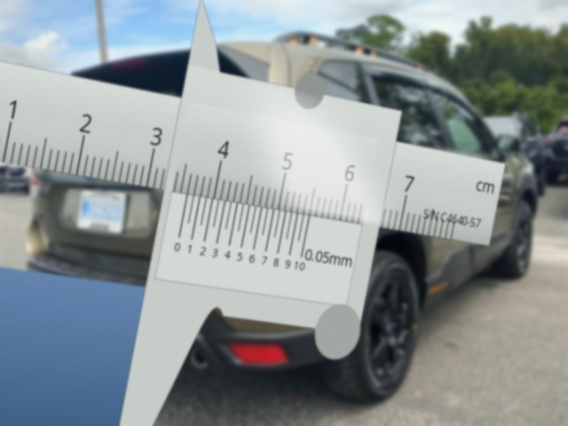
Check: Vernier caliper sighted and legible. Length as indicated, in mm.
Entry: 36.0 mm
